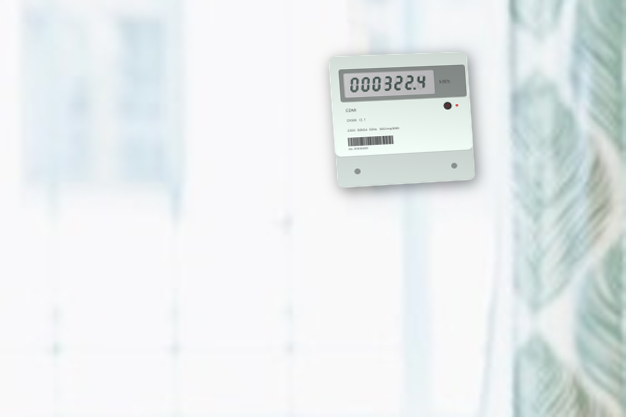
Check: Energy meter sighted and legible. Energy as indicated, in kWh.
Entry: 322.4 kWh
